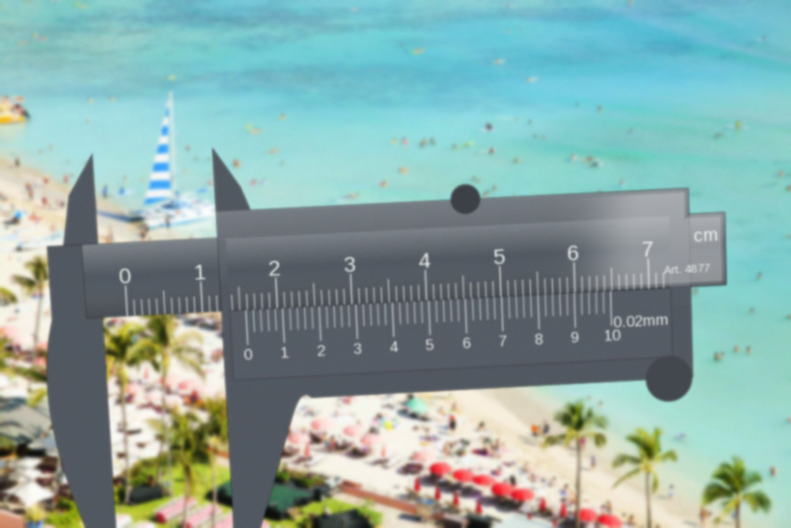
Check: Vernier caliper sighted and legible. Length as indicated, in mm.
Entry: 15.8 mm
